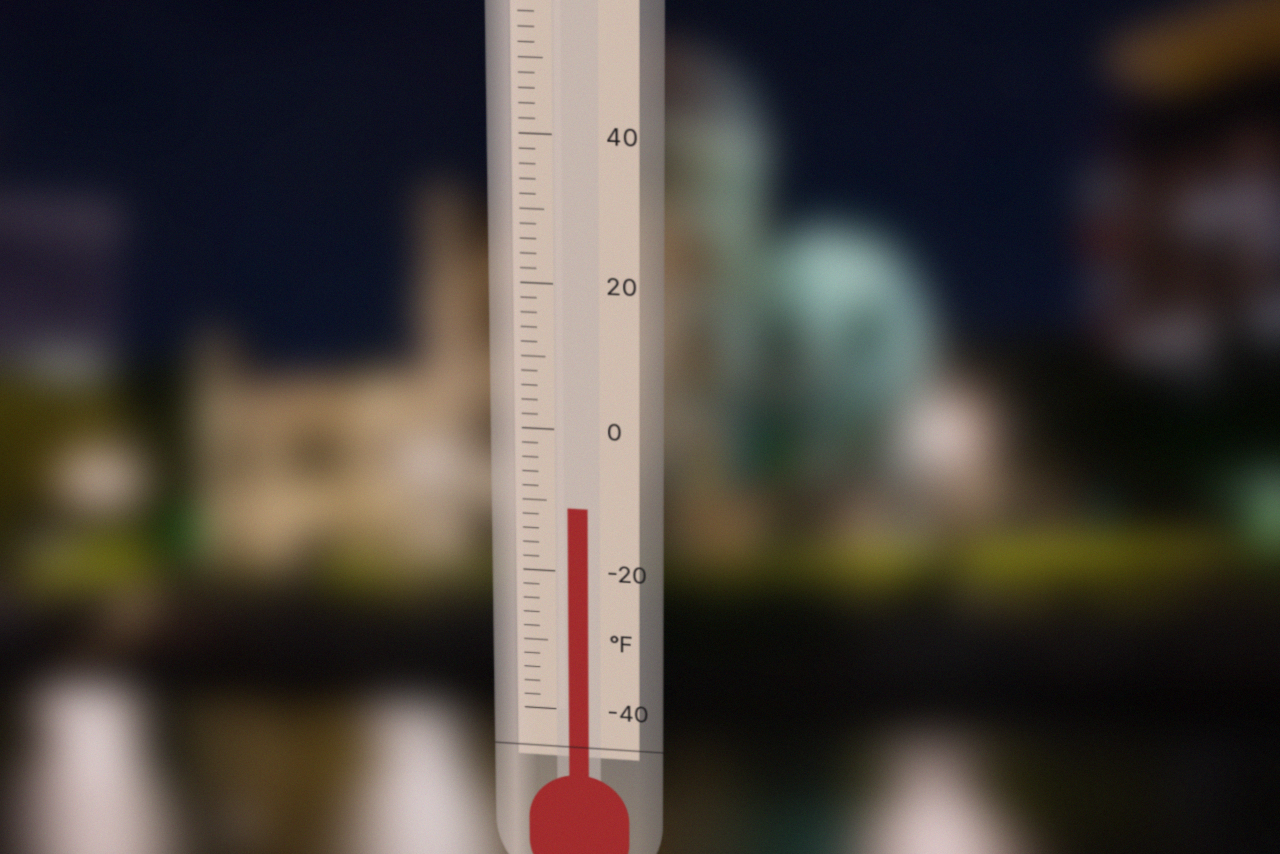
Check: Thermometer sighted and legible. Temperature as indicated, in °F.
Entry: -11 °F
